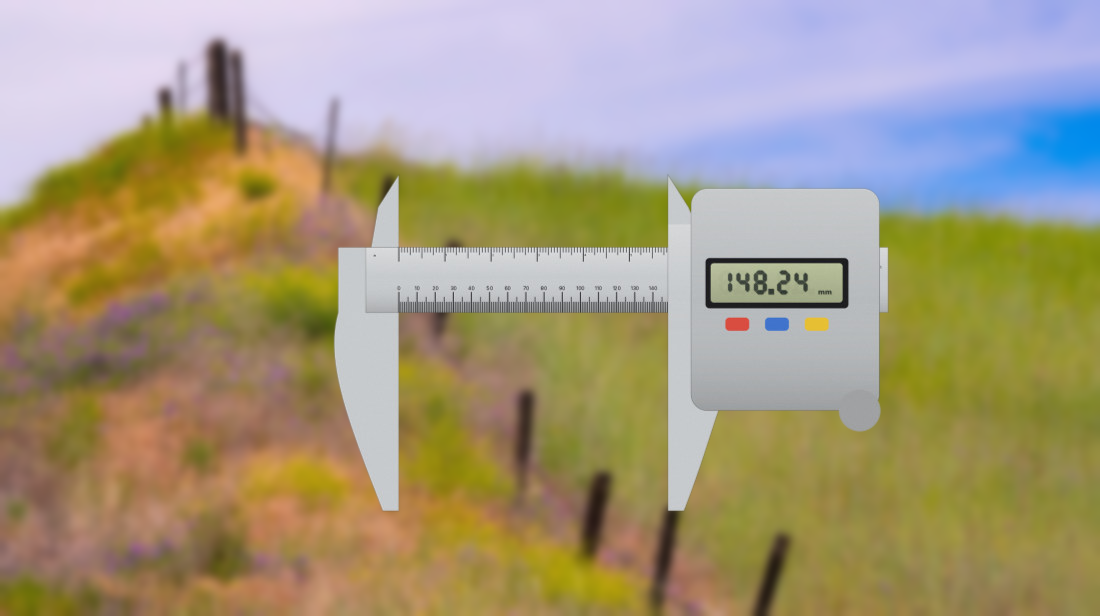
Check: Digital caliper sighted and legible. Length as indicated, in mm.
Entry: 148.24 mm
